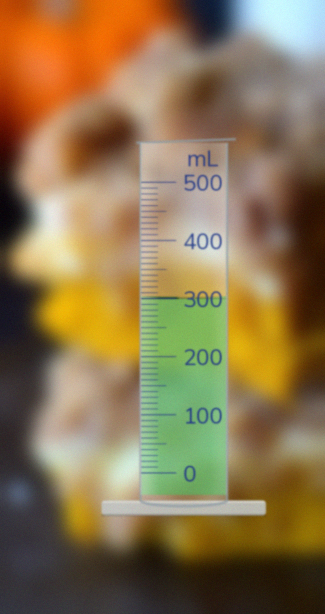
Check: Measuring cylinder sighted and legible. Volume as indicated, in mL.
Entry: 300 mL
